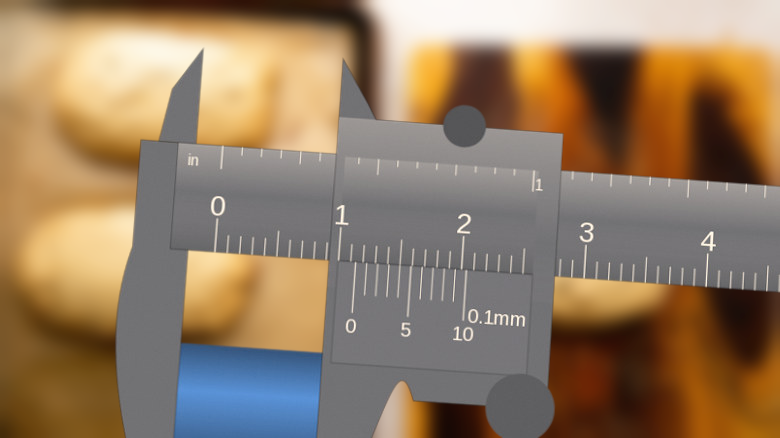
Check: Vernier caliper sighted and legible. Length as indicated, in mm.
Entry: 11.4 mm
